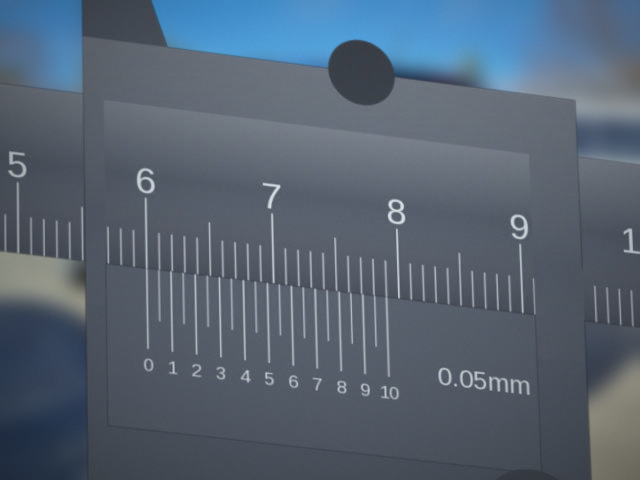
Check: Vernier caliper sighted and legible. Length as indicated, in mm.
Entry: 60.0 mm
